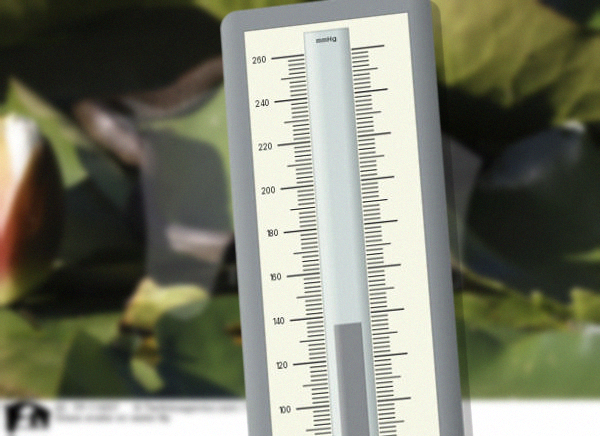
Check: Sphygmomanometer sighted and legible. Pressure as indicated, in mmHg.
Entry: 136 mmHg
